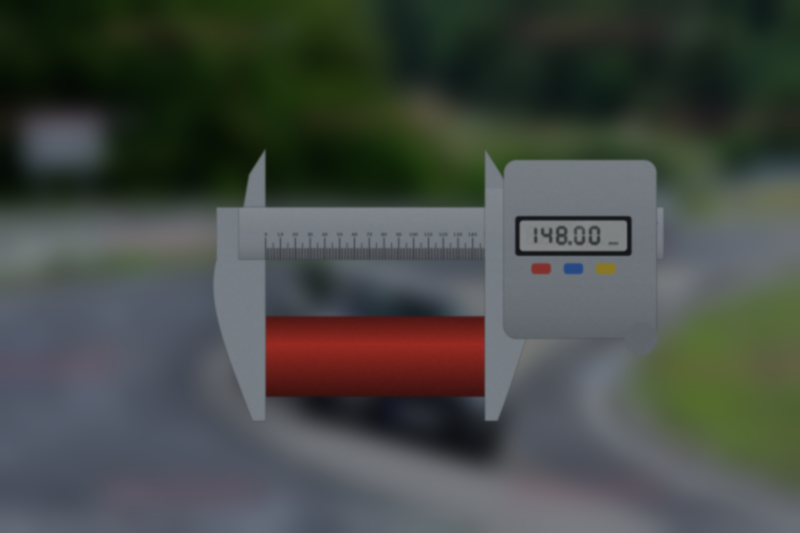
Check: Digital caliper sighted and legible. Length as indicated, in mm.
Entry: 148.00 mm
